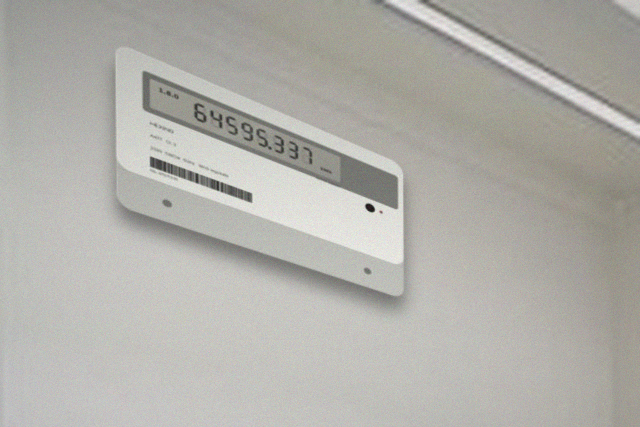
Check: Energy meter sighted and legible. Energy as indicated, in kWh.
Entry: 64595.337 kWh
